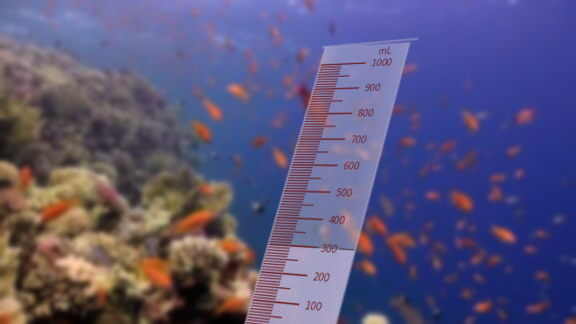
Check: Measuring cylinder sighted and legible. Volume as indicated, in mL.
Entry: 300 mL
